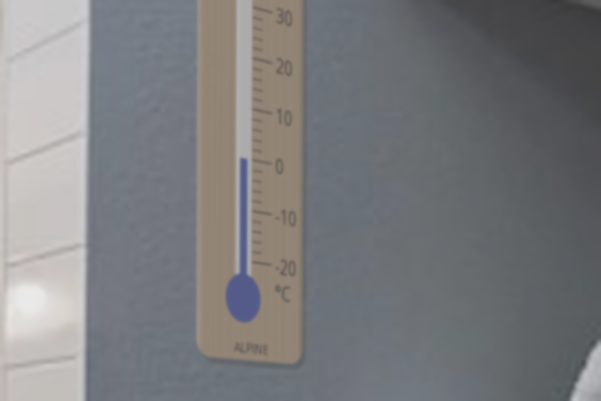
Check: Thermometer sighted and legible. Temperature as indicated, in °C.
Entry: 0 °C
